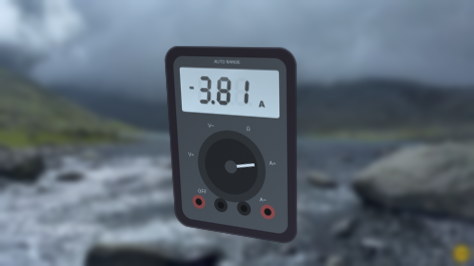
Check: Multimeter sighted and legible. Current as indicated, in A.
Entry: -3.81 A
